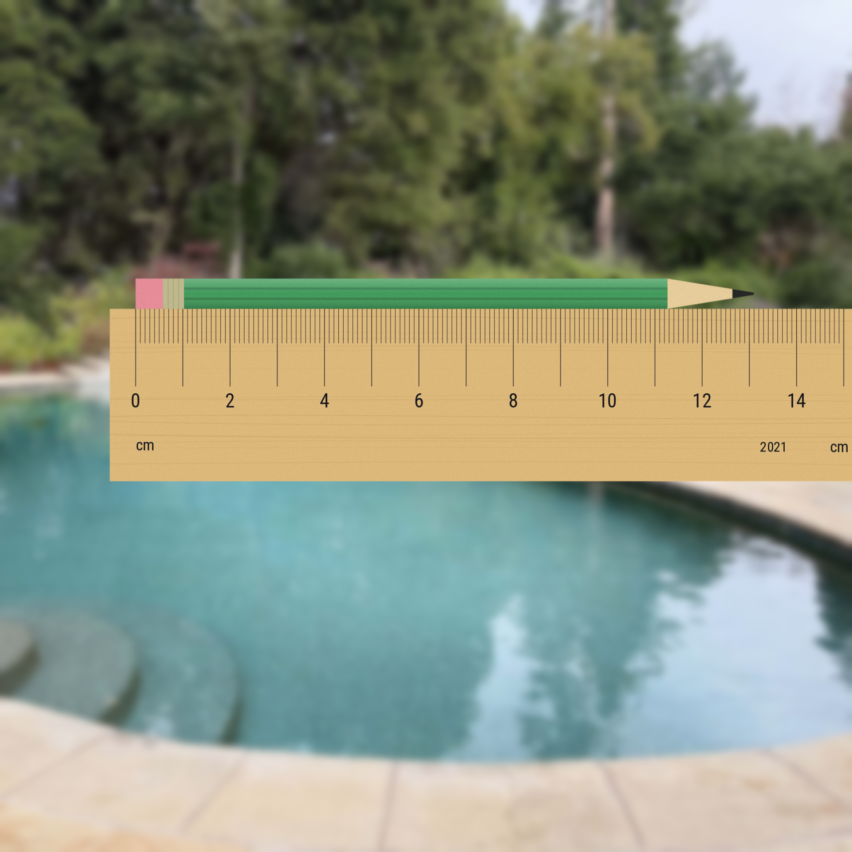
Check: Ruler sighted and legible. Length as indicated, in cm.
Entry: 13.1 cm
